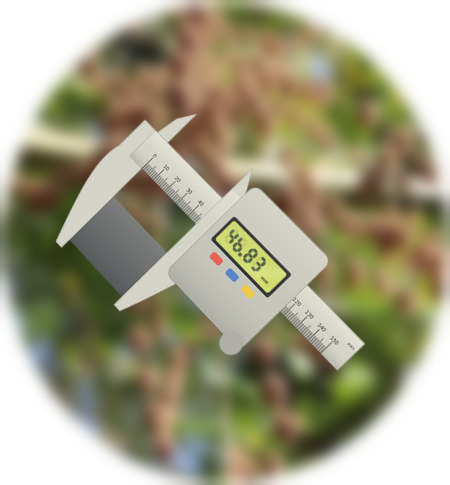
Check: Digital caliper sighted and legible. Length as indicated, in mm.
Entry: 46.83 mm
